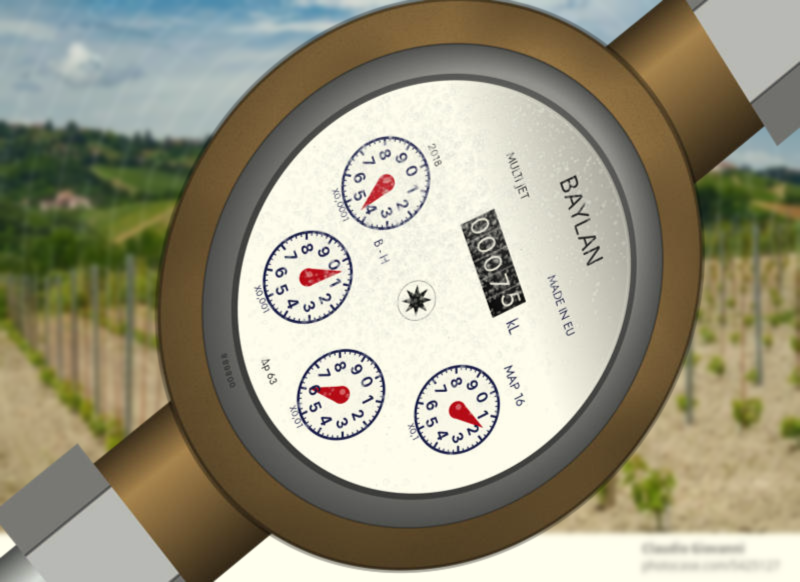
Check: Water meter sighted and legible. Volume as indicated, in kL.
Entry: 75.1604 kL
